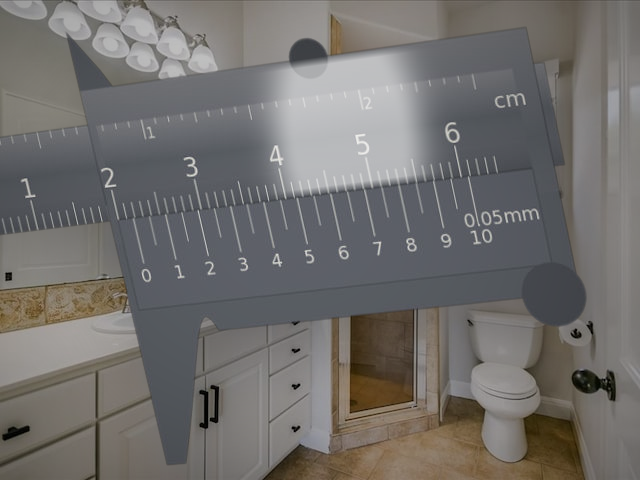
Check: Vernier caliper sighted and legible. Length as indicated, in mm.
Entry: 21.8 mm
